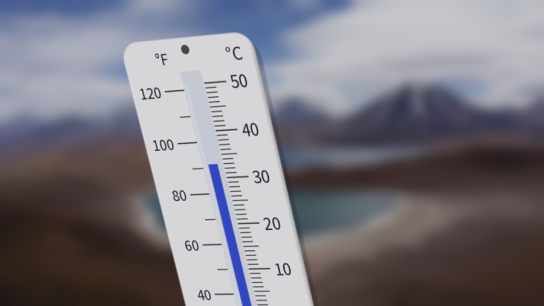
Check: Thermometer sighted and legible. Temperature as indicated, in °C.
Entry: 33 °C
